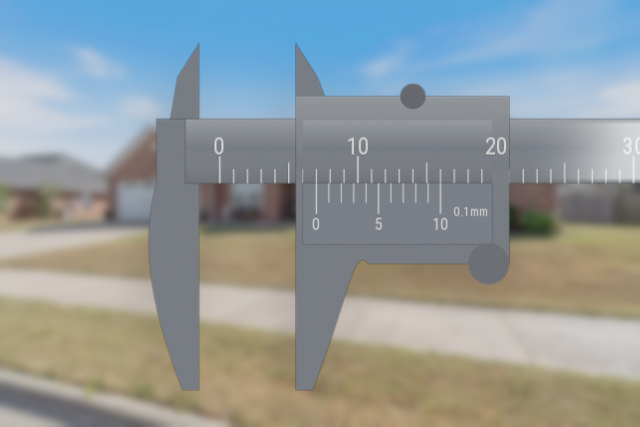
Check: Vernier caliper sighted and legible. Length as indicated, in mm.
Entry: 7.0 mm
